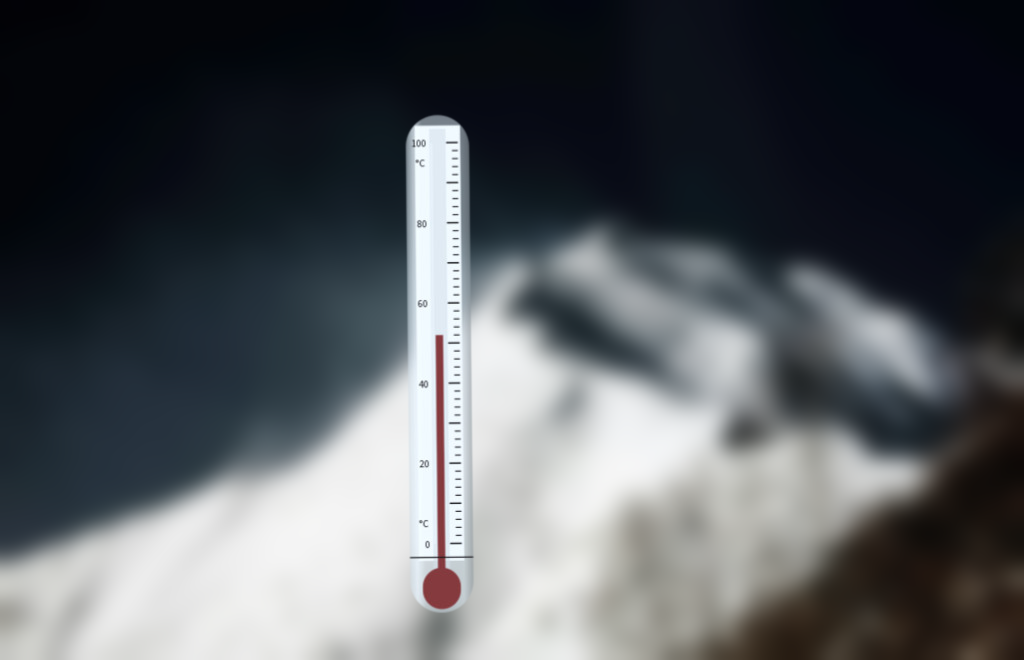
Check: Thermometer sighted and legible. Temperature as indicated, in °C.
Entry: 52 °C
